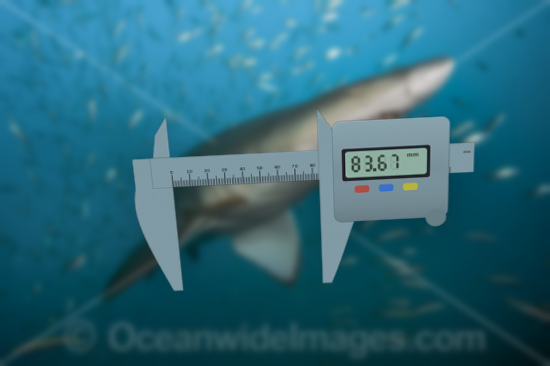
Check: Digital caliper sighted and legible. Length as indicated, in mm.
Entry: 83.67 mm
